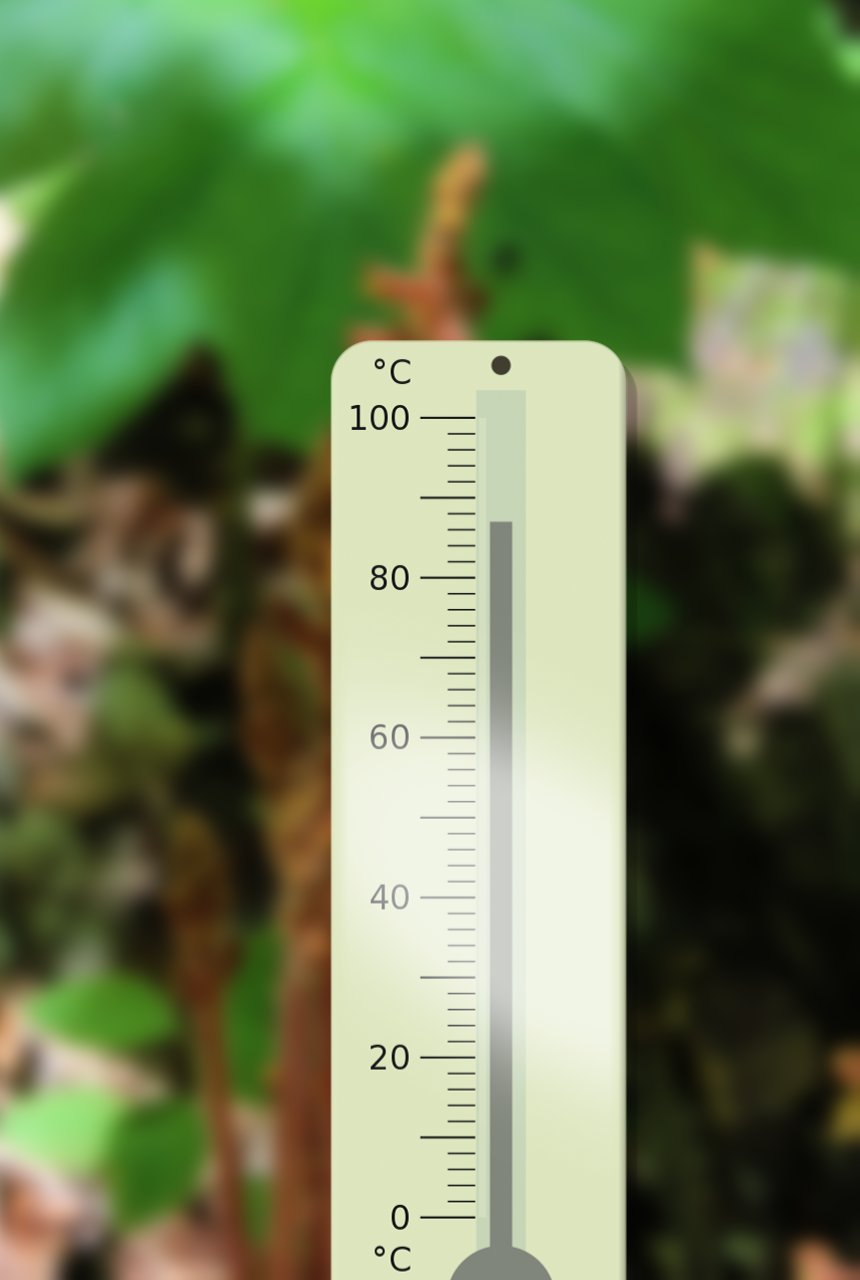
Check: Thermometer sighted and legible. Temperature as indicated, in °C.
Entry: 87 °C
